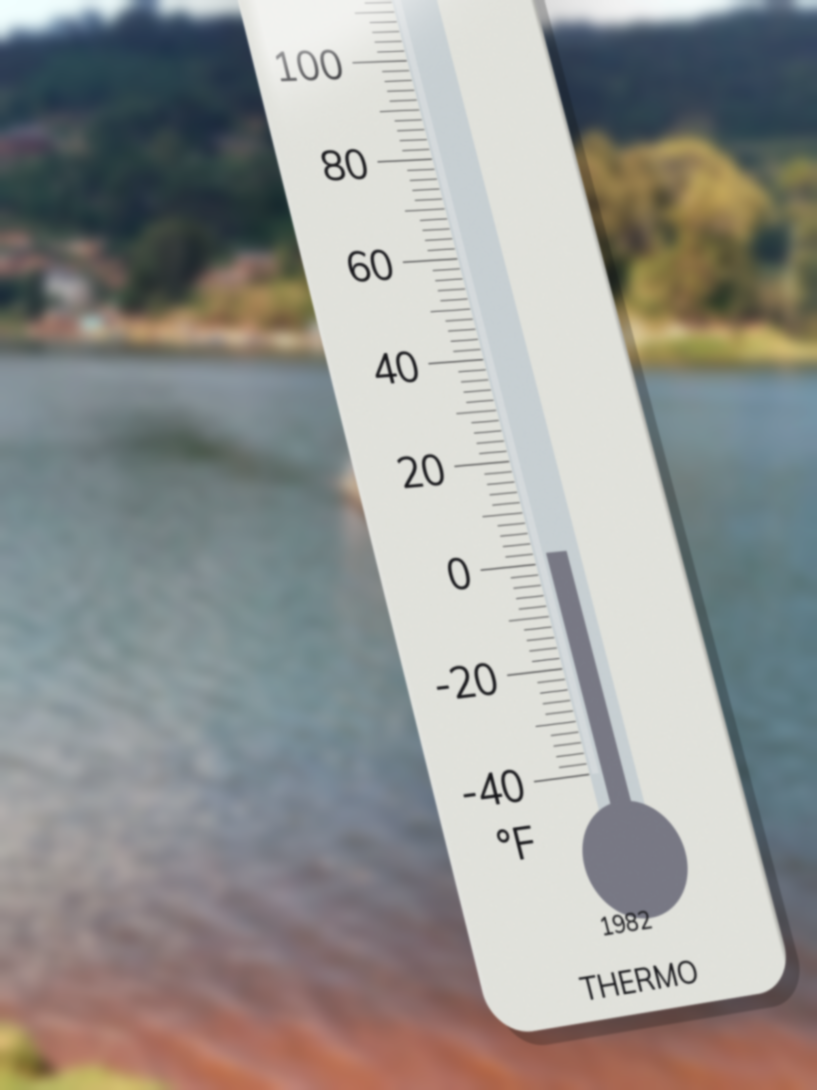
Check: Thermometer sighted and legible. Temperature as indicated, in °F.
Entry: 2 °F
